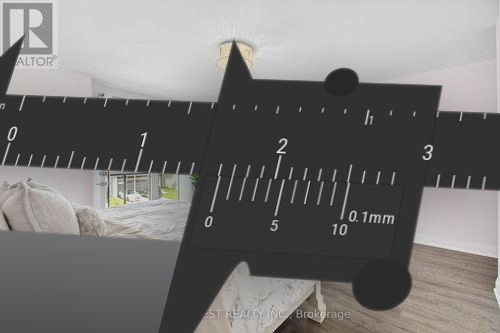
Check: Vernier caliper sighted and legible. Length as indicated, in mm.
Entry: 16.1 mm
